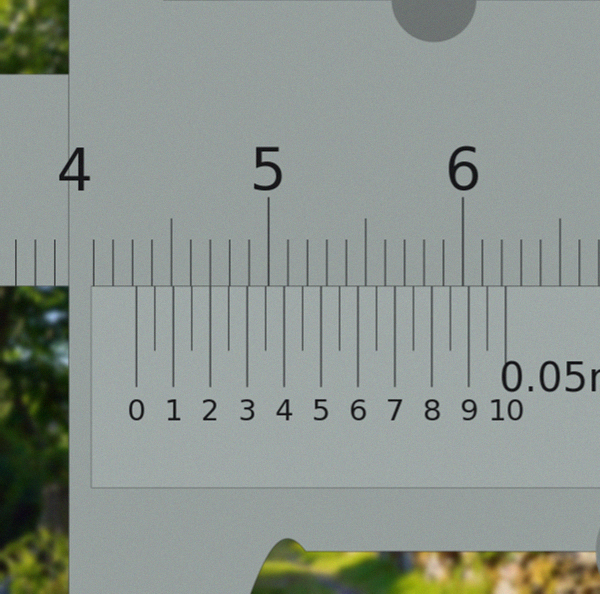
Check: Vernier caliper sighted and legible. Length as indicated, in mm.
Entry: 43.2 mm
